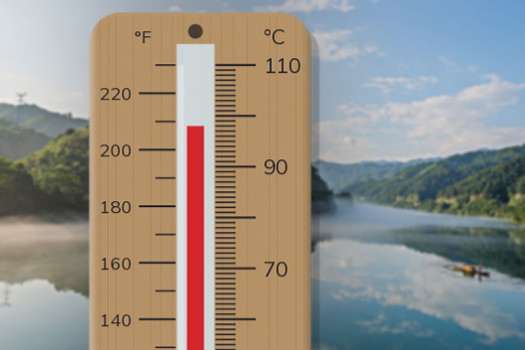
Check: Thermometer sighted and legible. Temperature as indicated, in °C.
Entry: 98 °C
